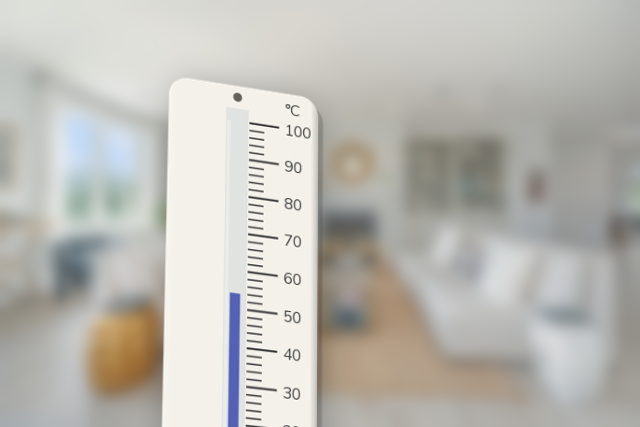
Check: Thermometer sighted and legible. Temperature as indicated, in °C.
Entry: 54 °C
